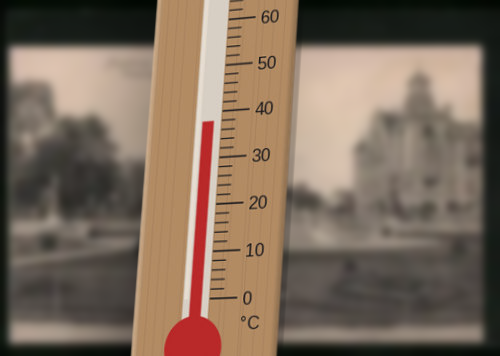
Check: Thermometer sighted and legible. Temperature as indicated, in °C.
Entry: 38 °C
